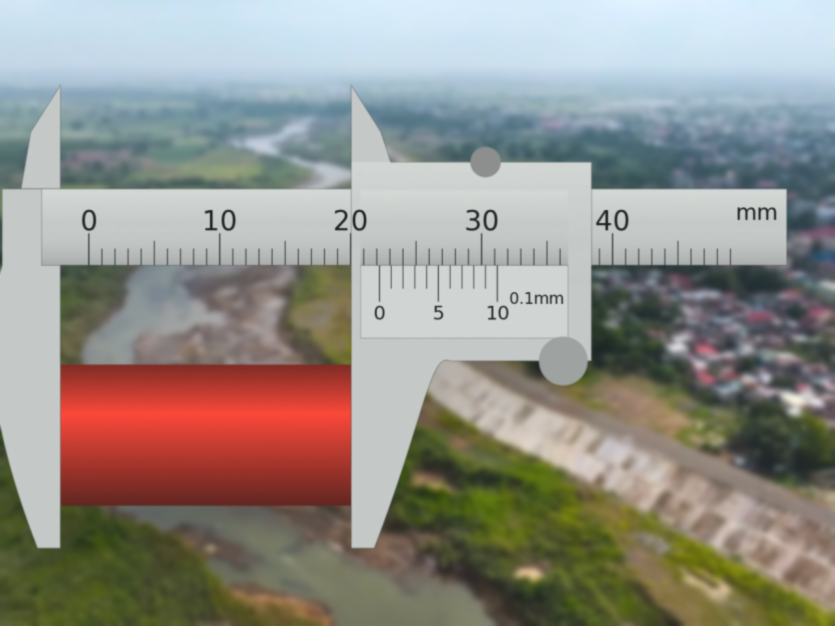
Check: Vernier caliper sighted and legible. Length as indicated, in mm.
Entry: 22.2 mm
